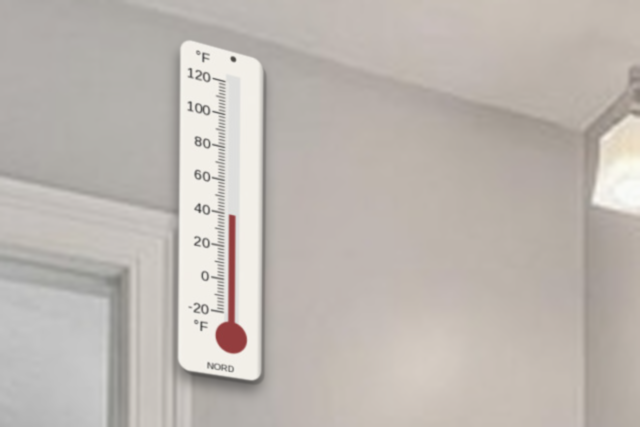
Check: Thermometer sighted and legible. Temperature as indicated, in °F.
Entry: 40 °F
